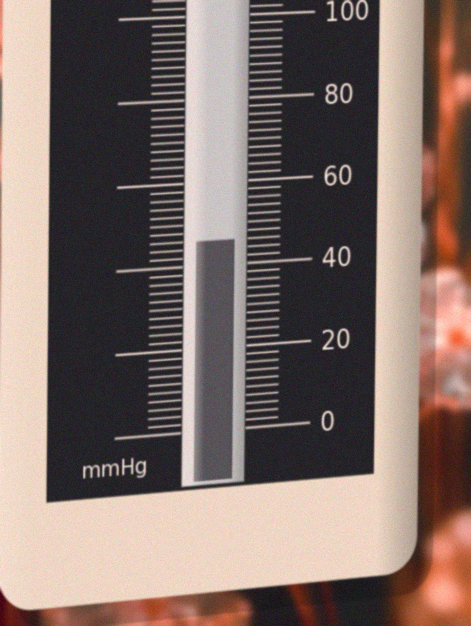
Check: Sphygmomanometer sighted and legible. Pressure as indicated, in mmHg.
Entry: 46 mmHg
